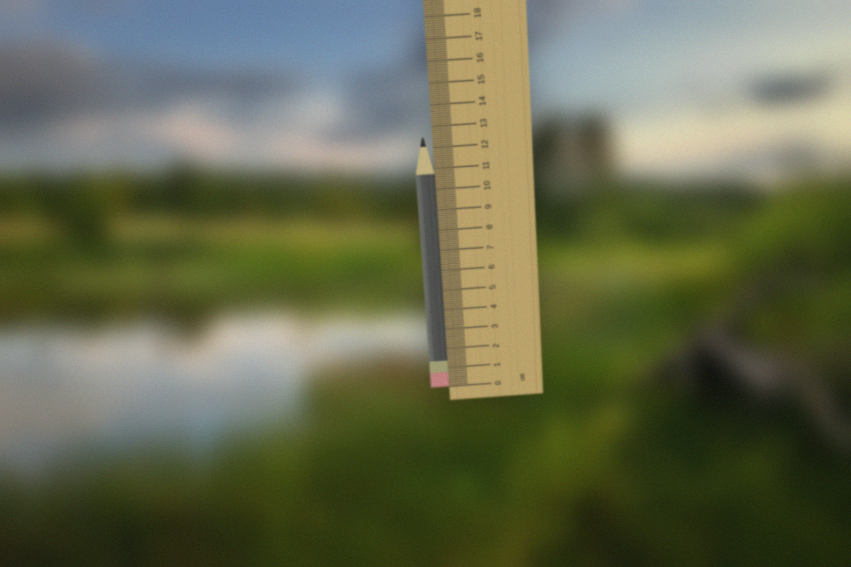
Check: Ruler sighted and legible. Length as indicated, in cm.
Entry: 12.5 cm
